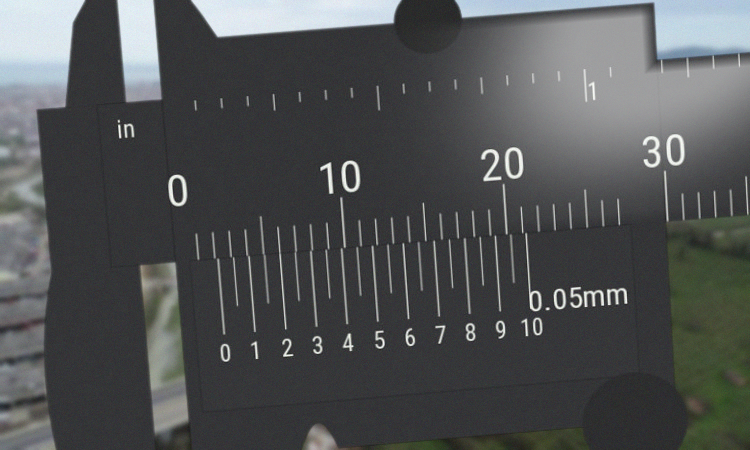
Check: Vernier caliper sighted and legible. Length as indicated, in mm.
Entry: 2.2 mm
